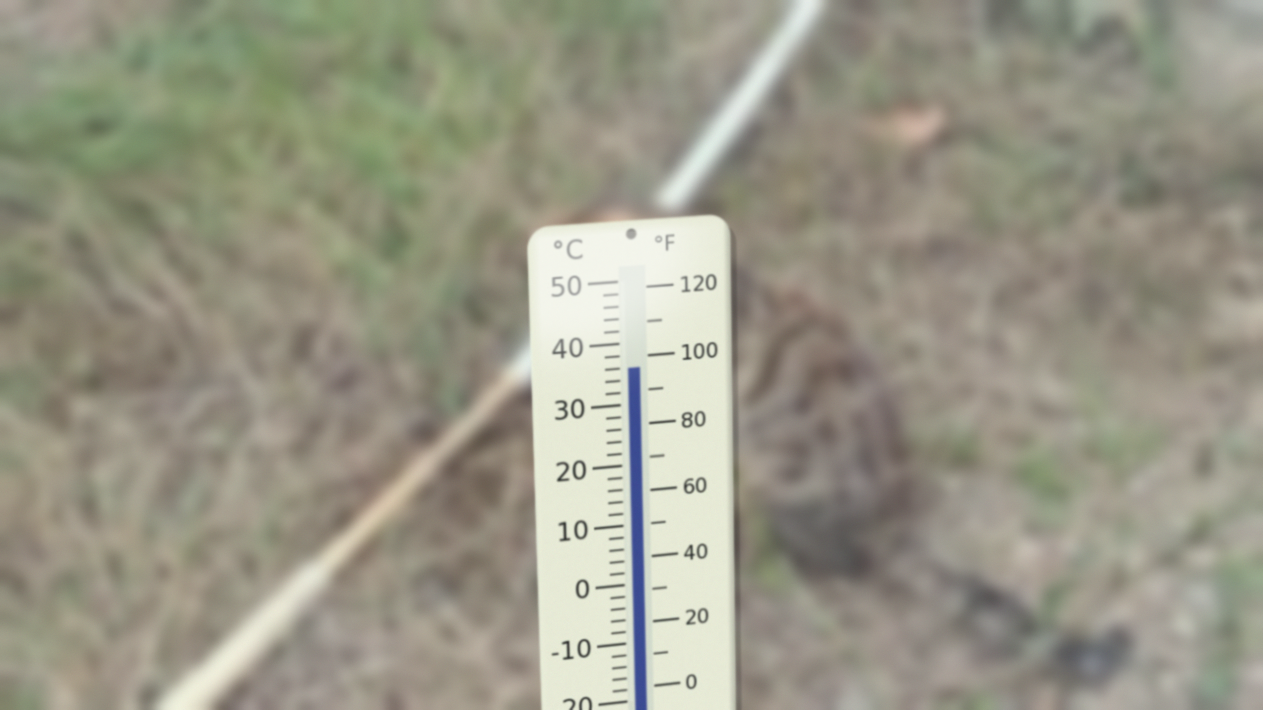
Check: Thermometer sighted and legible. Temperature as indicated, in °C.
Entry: 36 °C
